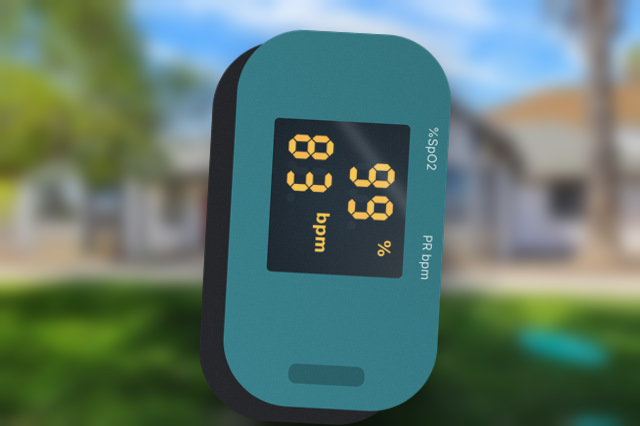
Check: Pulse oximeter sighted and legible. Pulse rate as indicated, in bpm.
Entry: 83 bpm
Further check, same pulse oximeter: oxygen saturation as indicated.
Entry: 99 %
